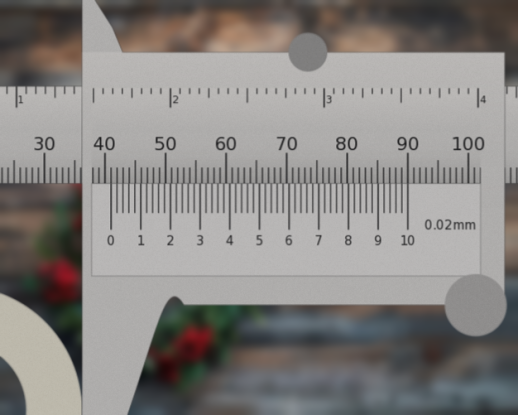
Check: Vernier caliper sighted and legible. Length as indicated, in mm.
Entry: 41.0 mm
